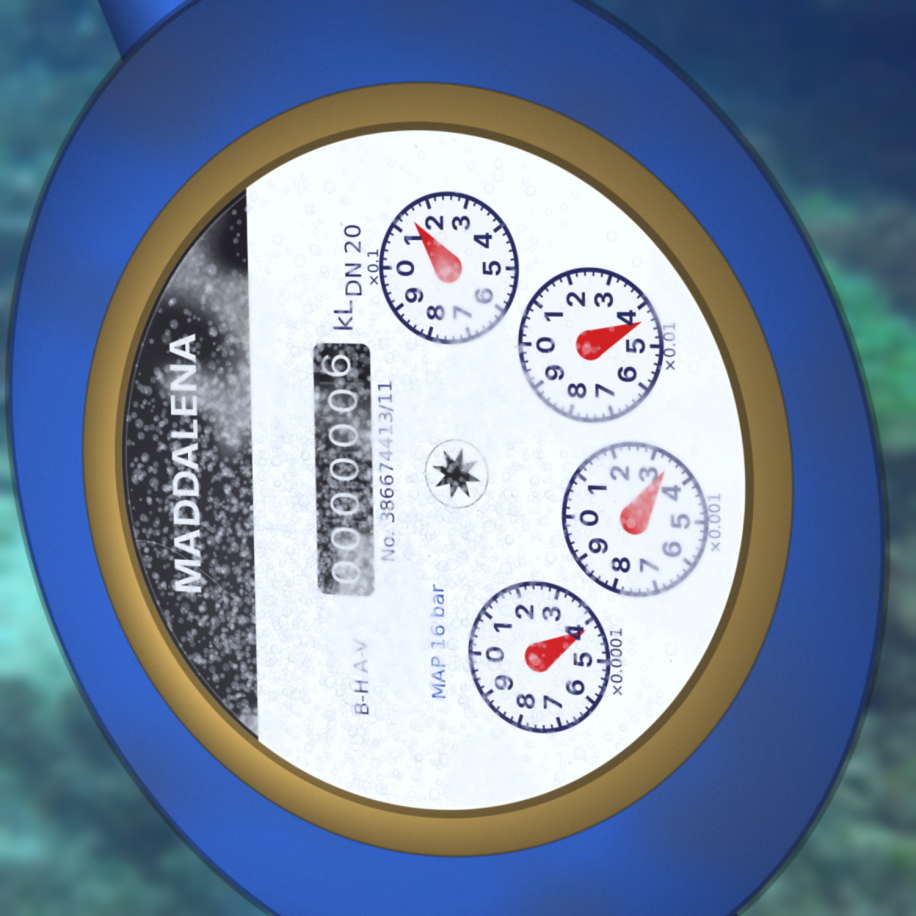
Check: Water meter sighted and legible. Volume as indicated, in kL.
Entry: 6.1434 kL
